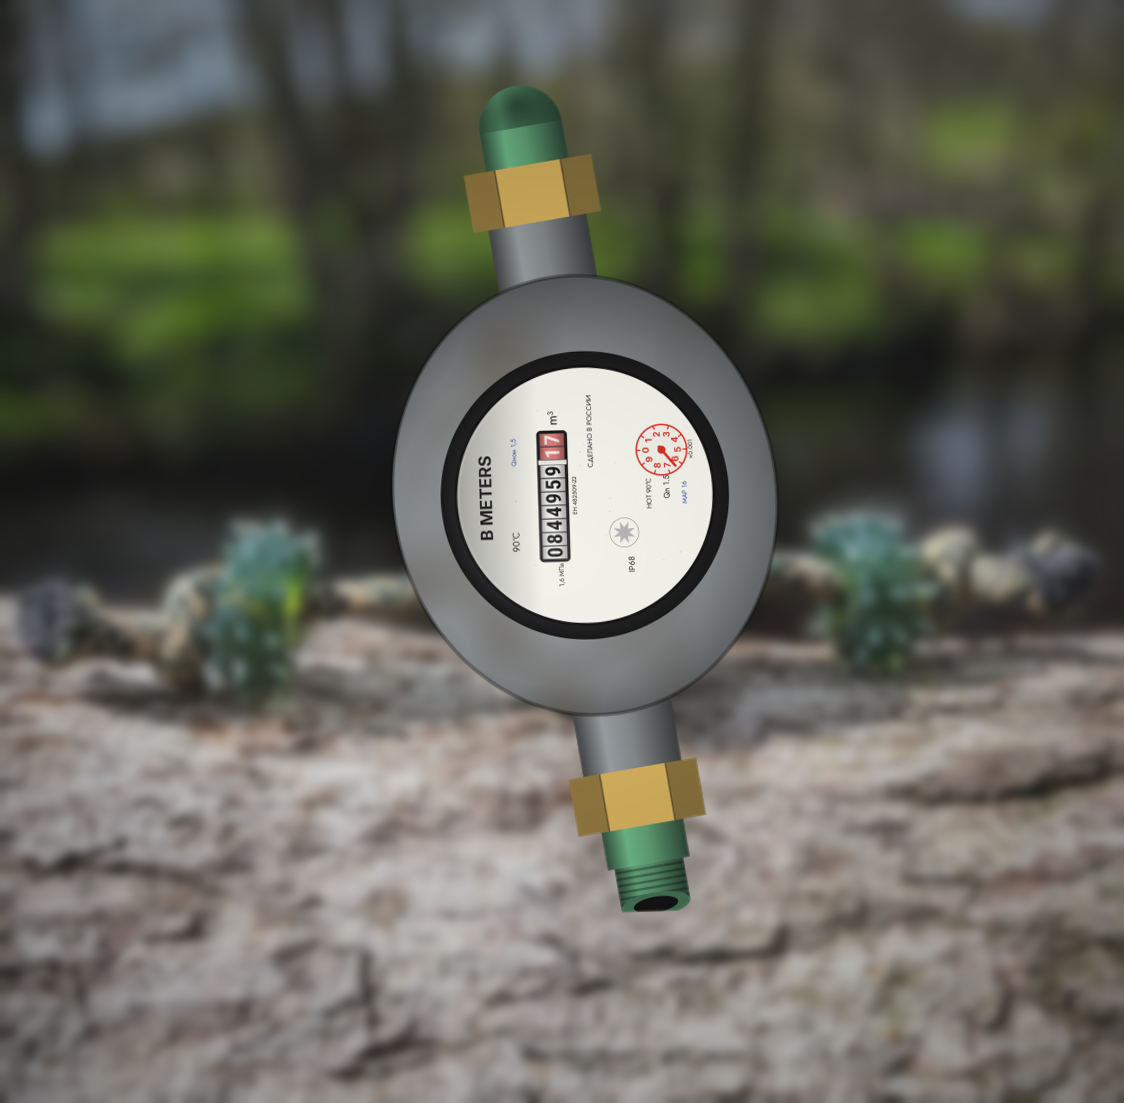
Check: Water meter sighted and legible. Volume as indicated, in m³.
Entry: 844959.176 m³
